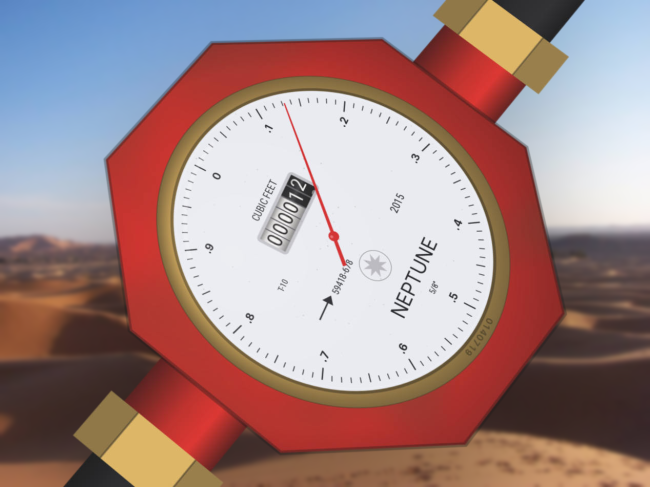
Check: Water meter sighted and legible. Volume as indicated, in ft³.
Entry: 12.13 ft³
